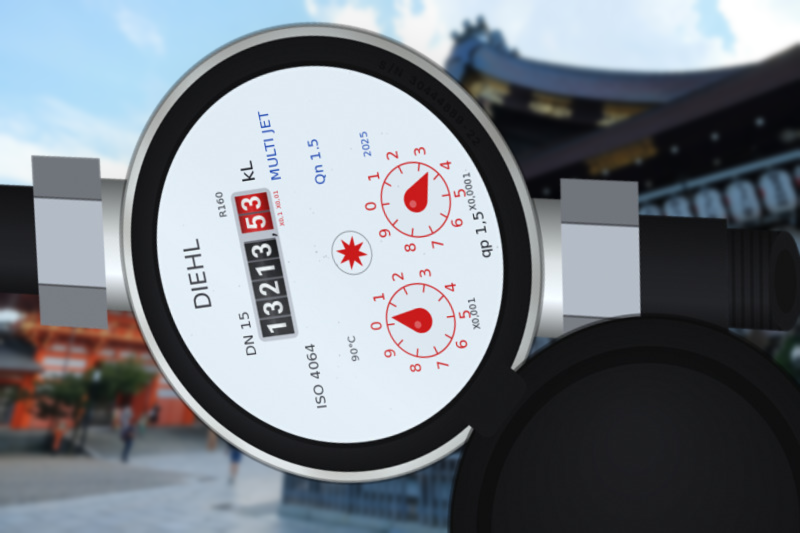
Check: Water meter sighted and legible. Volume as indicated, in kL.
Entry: 13213.5303 kL
